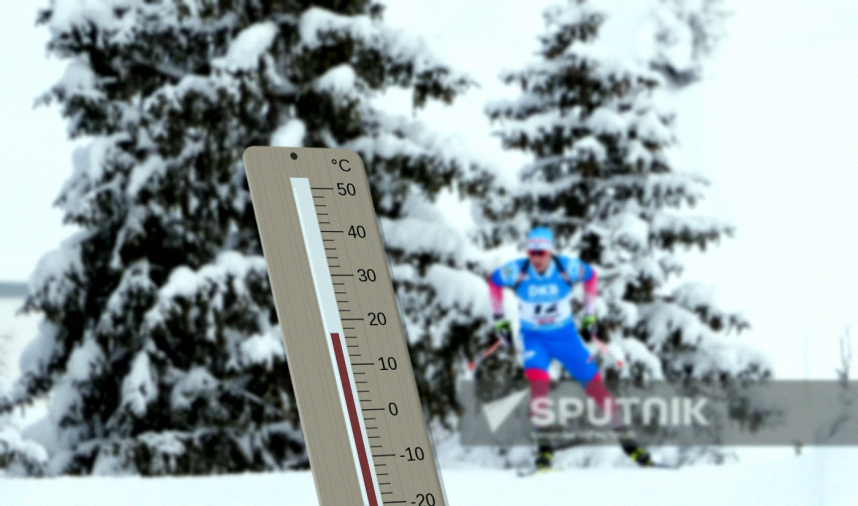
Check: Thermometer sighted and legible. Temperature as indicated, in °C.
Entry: 17 °C
